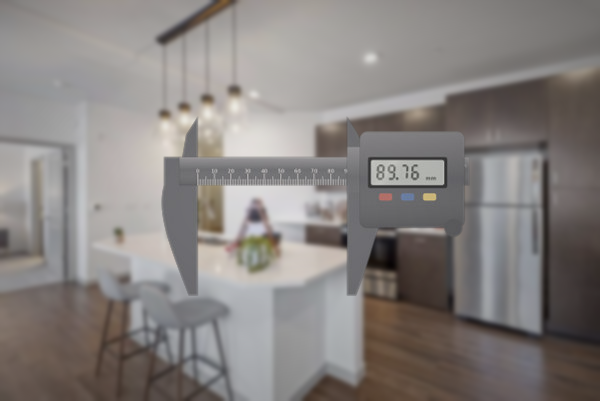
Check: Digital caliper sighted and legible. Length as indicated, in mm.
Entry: 89.76 mm
